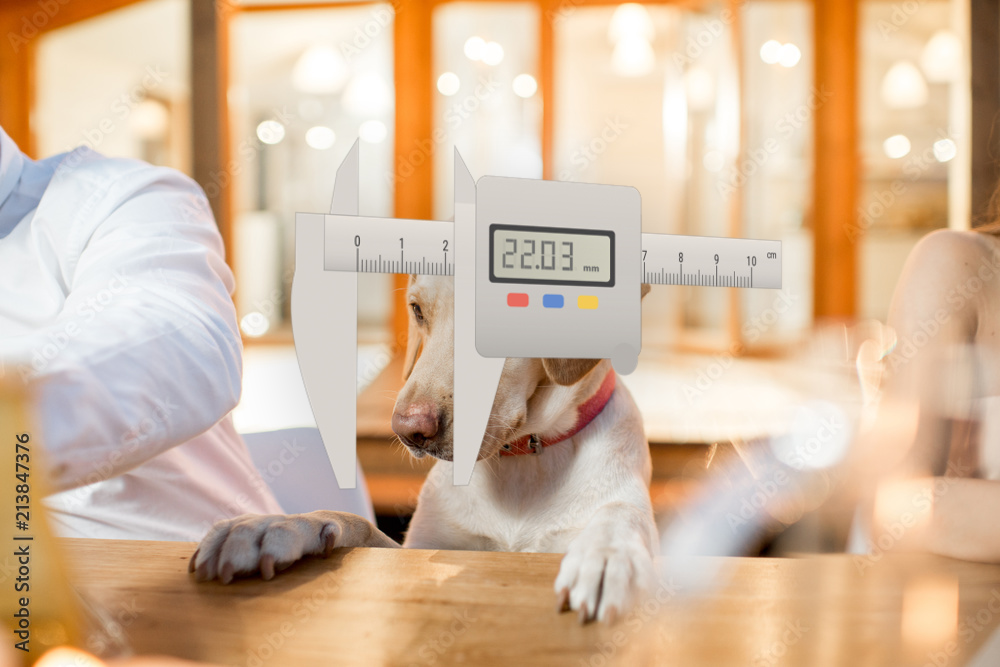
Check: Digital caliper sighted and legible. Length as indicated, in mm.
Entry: 22.03 mm
